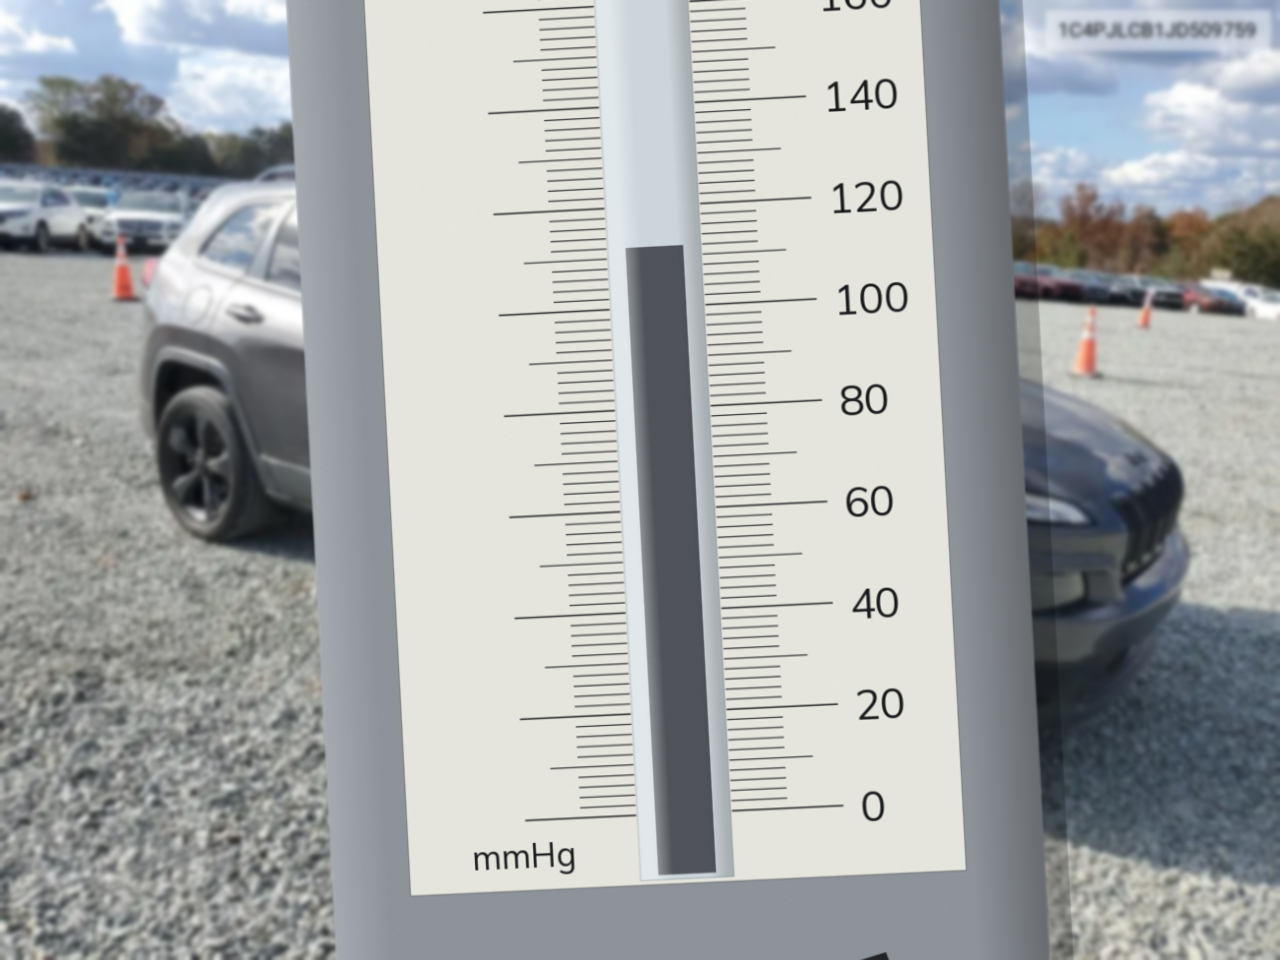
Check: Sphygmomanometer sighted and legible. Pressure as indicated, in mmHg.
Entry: 112 mmHg
